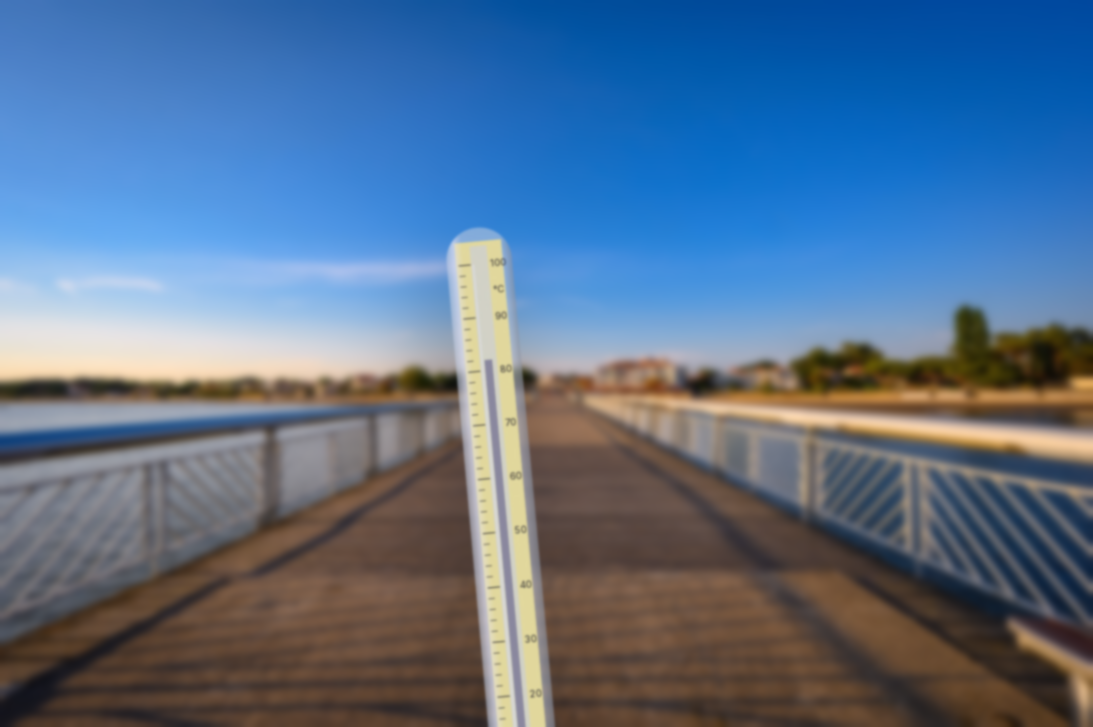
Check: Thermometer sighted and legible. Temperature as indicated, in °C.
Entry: 82 °C
